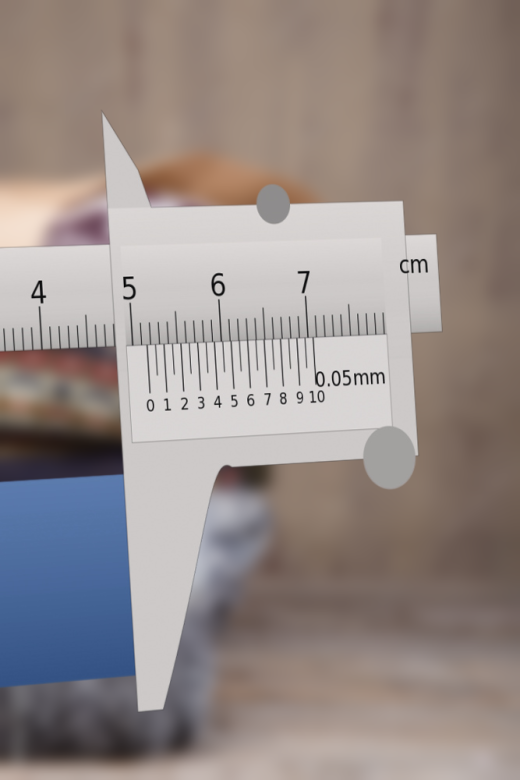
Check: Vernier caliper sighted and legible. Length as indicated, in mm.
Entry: 51.6 mm
